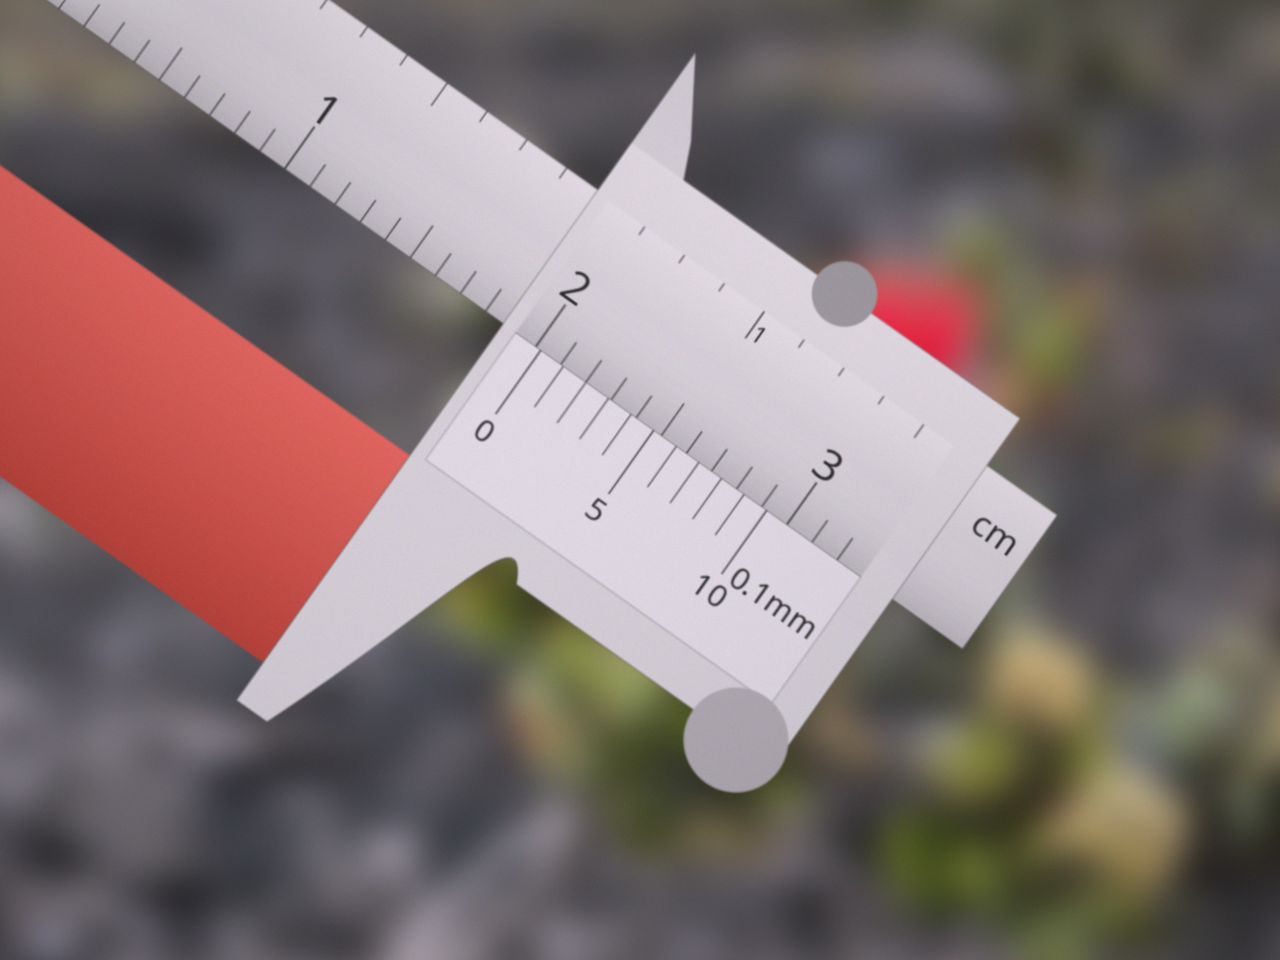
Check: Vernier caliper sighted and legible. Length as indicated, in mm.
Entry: 20.2 mm
